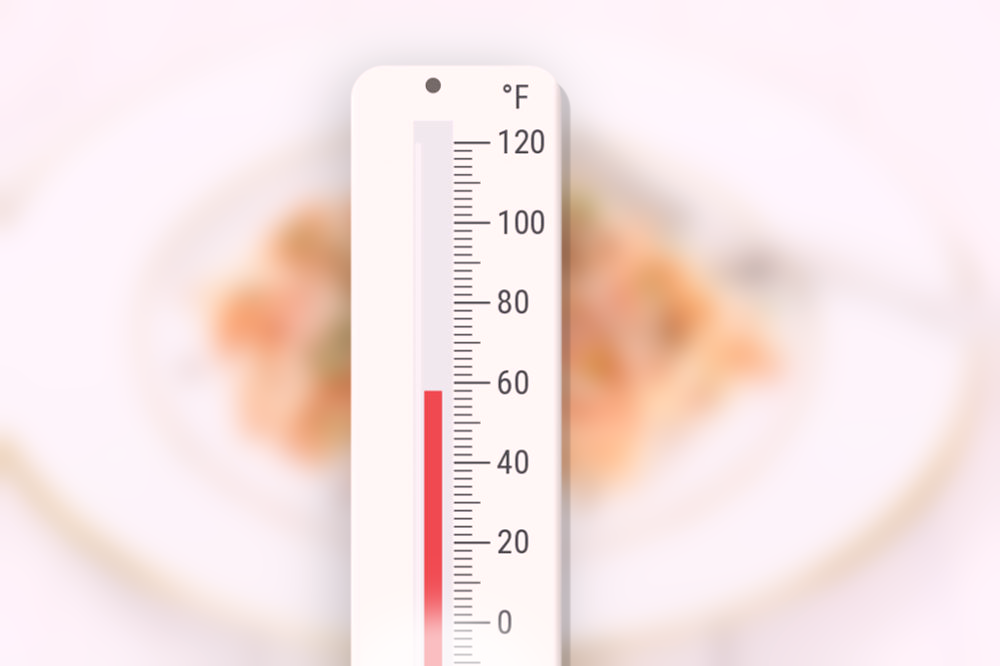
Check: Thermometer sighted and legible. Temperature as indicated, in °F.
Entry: 58 °F
